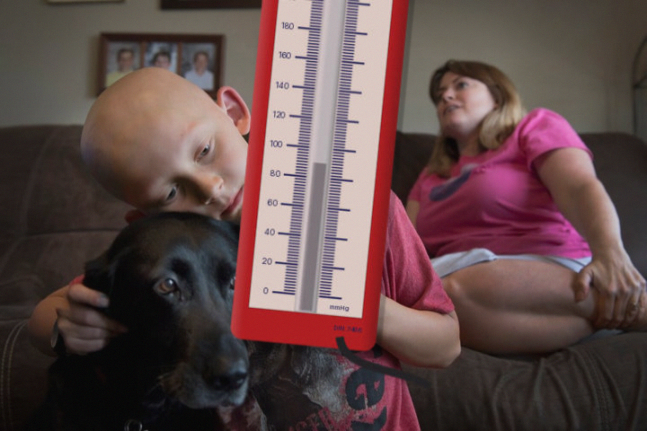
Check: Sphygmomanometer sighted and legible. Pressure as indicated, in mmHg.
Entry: 90 mmHg
